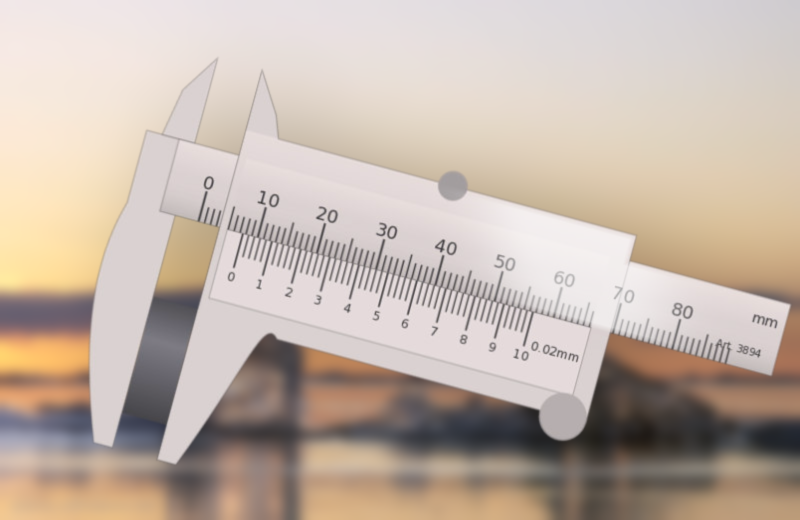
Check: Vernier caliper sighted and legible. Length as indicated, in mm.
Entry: 7.5 mm
